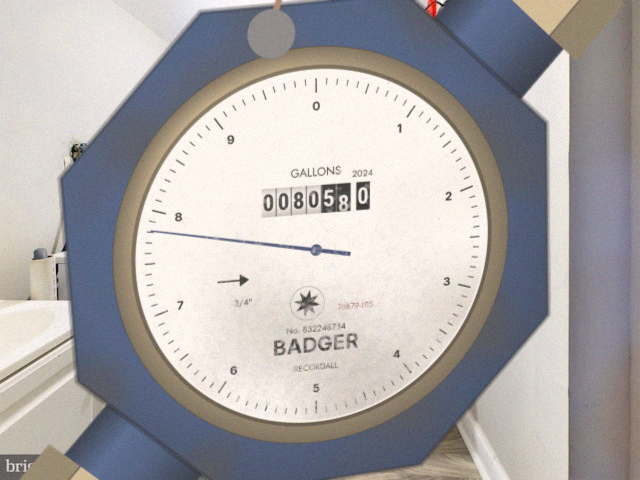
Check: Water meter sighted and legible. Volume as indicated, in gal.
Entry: 80577.8 gal
